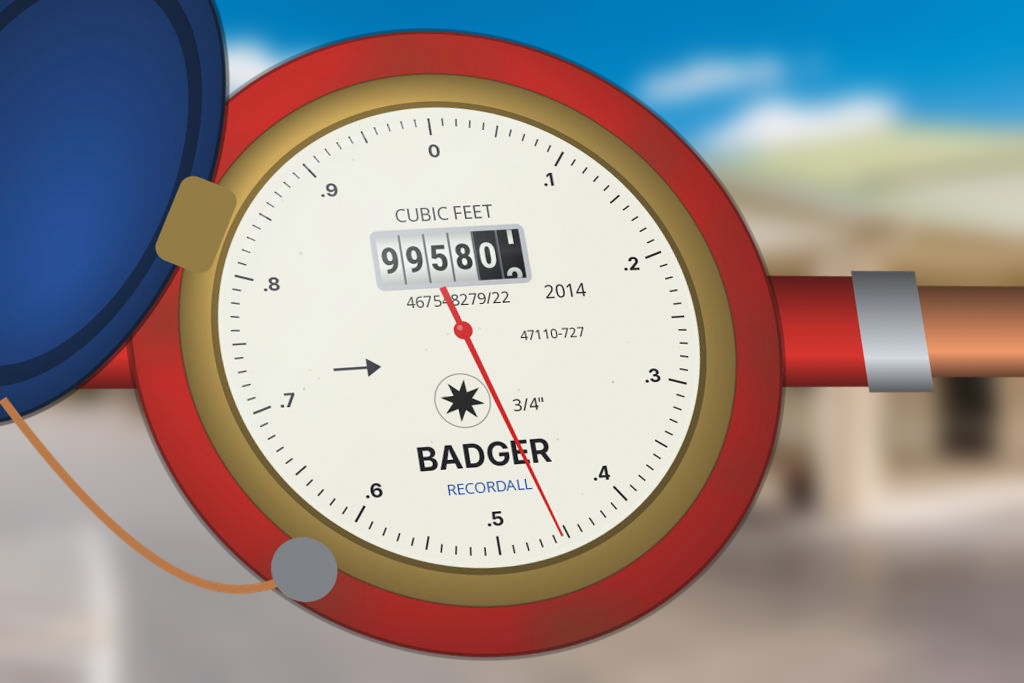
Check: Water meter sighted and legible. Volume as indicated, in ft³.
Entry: 995801.45 ft³
